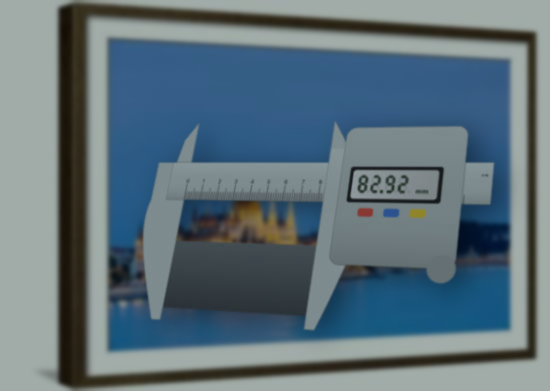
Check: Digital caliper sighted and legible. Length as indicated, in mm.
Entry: 82.92 mm
